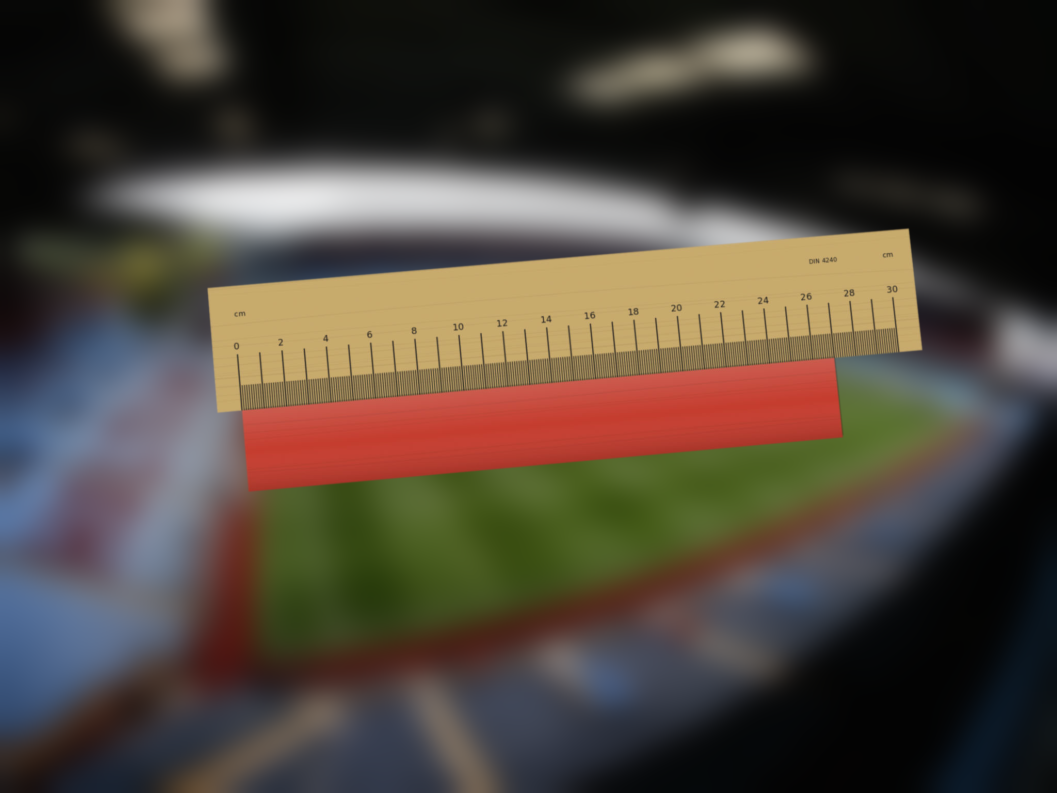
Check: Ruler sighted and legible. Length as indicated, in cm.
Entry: 27 cm
